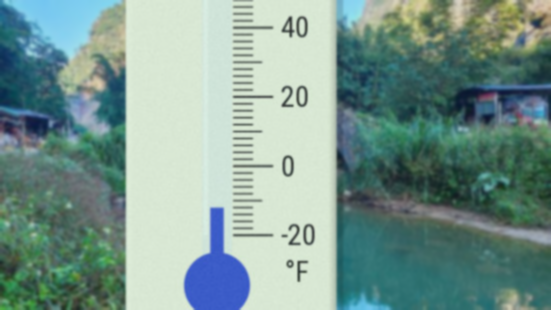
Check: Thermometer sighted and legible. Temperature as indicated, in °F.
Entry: -12 °F
